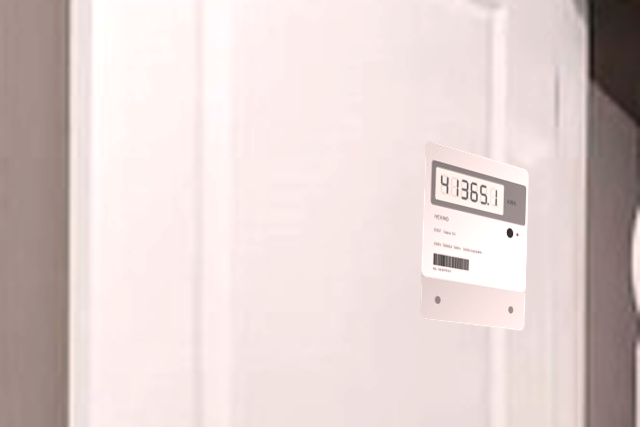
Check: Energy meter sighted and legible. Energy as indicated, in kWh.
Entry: 41365.1 kWh
